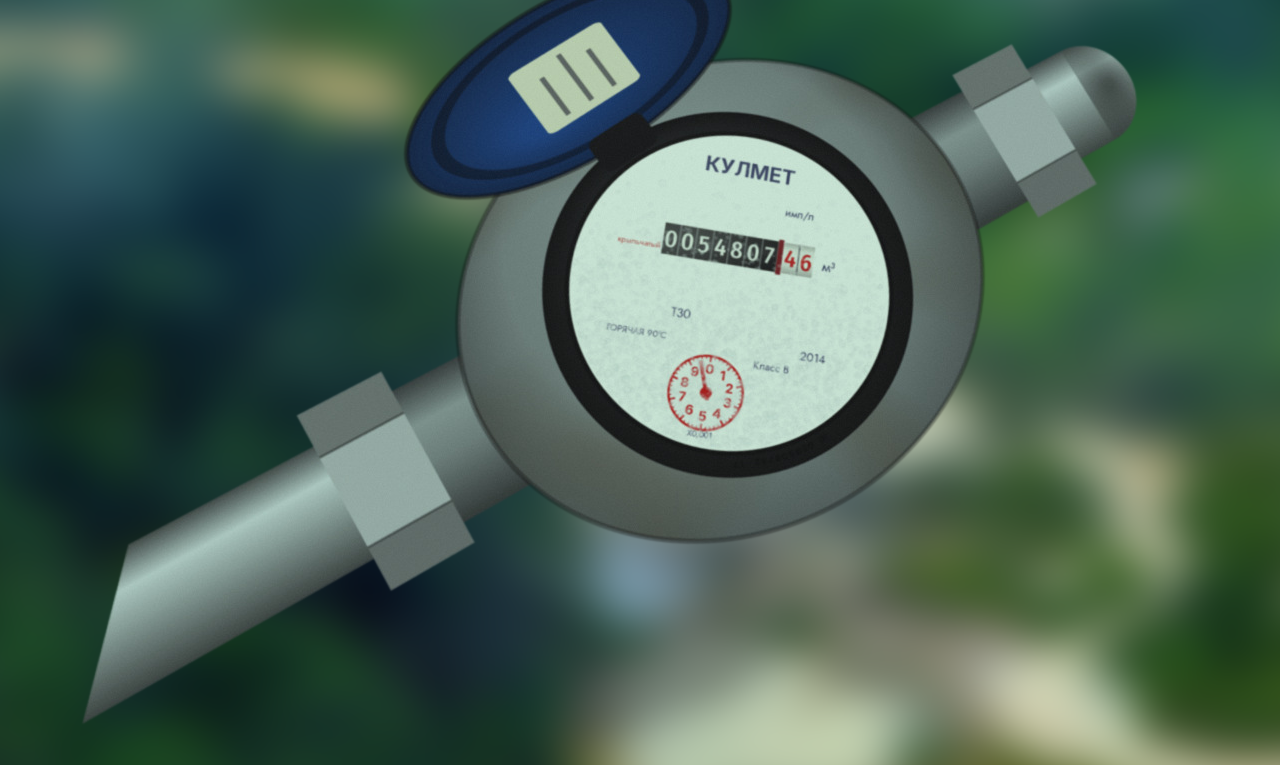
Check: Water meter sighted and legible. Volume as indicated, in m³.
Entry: 54807.459 m³
